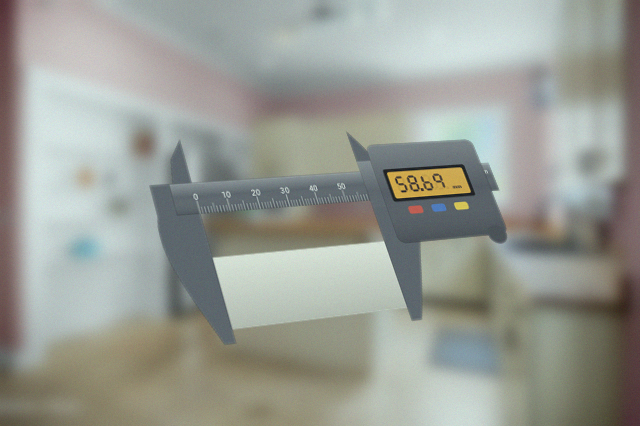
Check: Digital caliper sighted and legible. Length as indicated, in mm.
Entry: 58.69 mm
